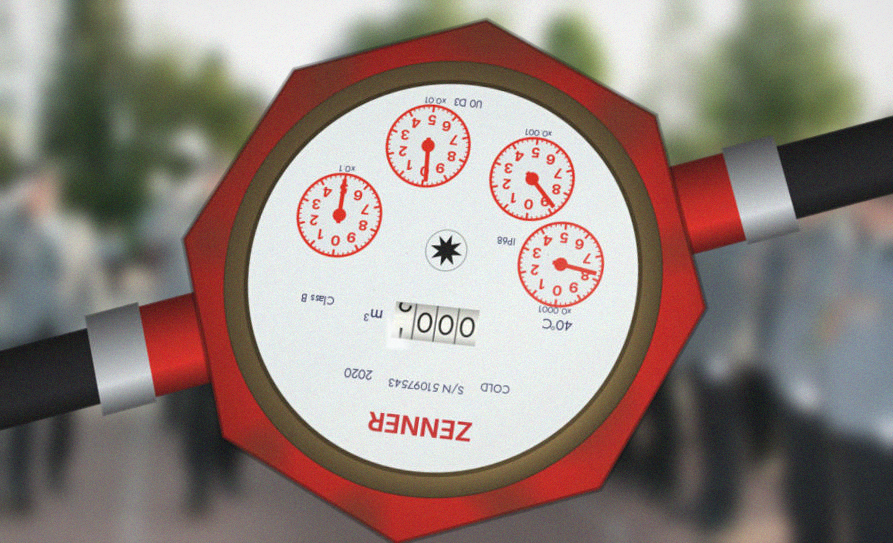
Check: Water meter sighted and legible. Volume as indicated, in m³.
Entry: 1.4987 m³
